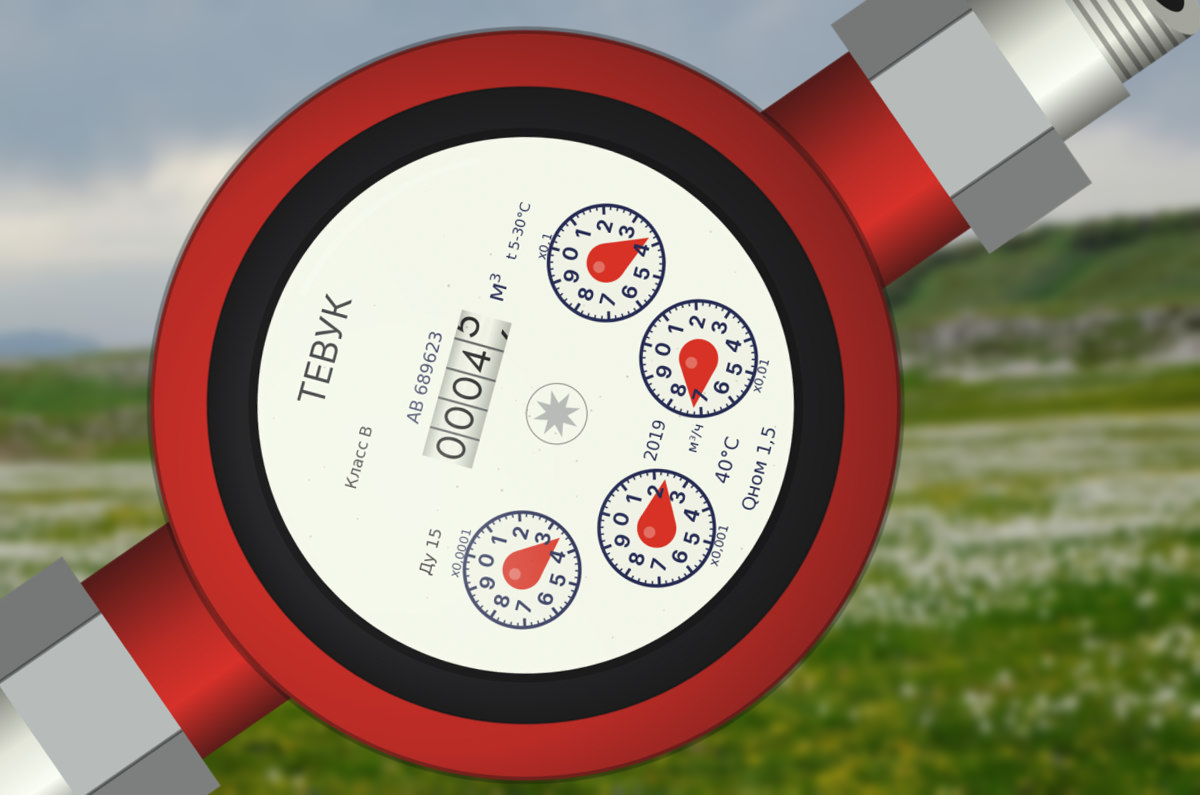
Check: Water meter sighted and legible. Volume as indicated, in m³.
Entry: 45.3723 m³
